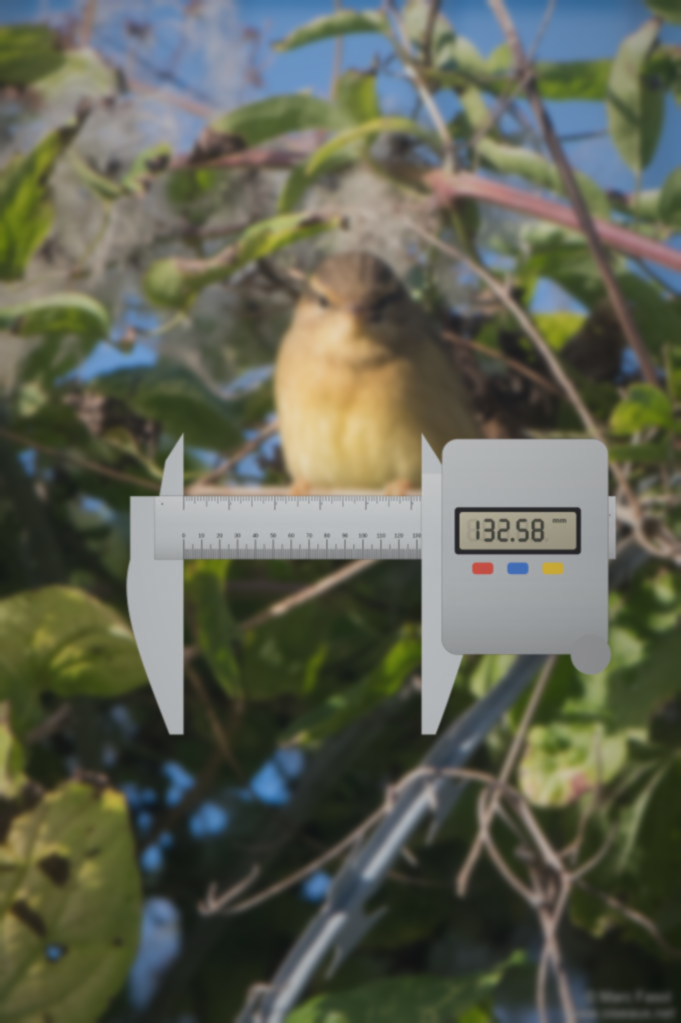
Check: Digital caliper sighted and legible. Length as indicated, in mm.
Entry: 132.58 mm
